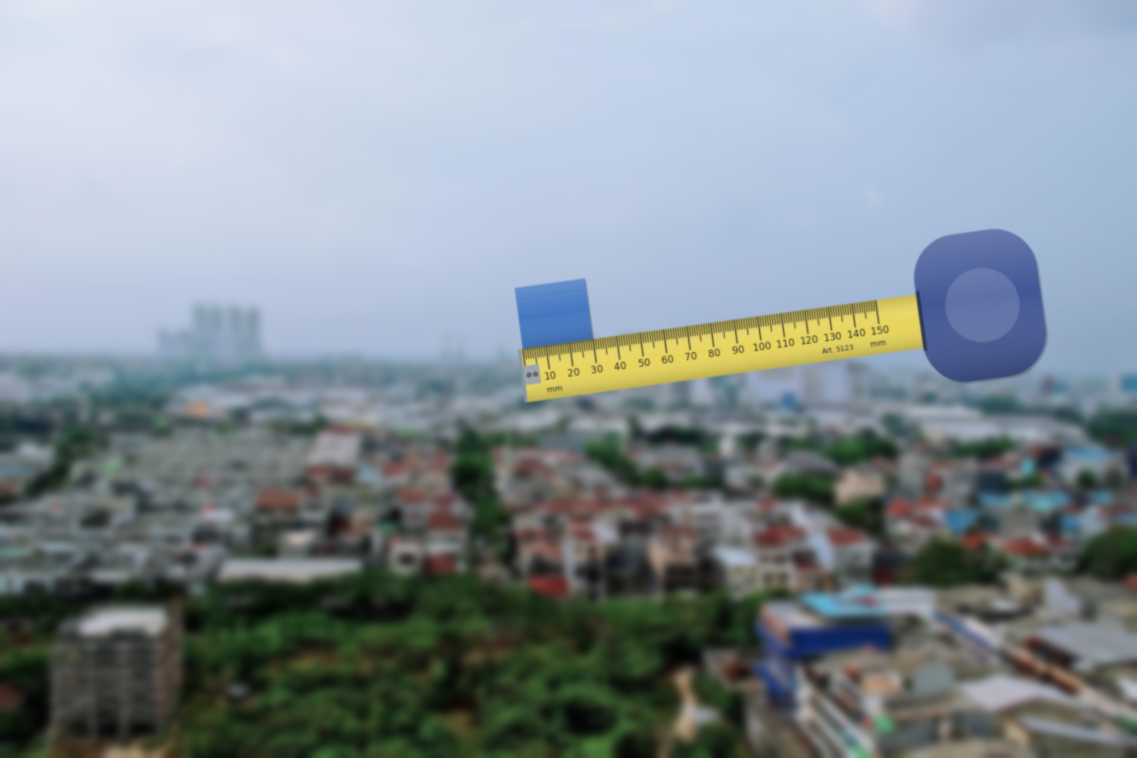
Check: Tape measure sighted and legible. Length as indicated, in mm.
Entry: 30 mm
